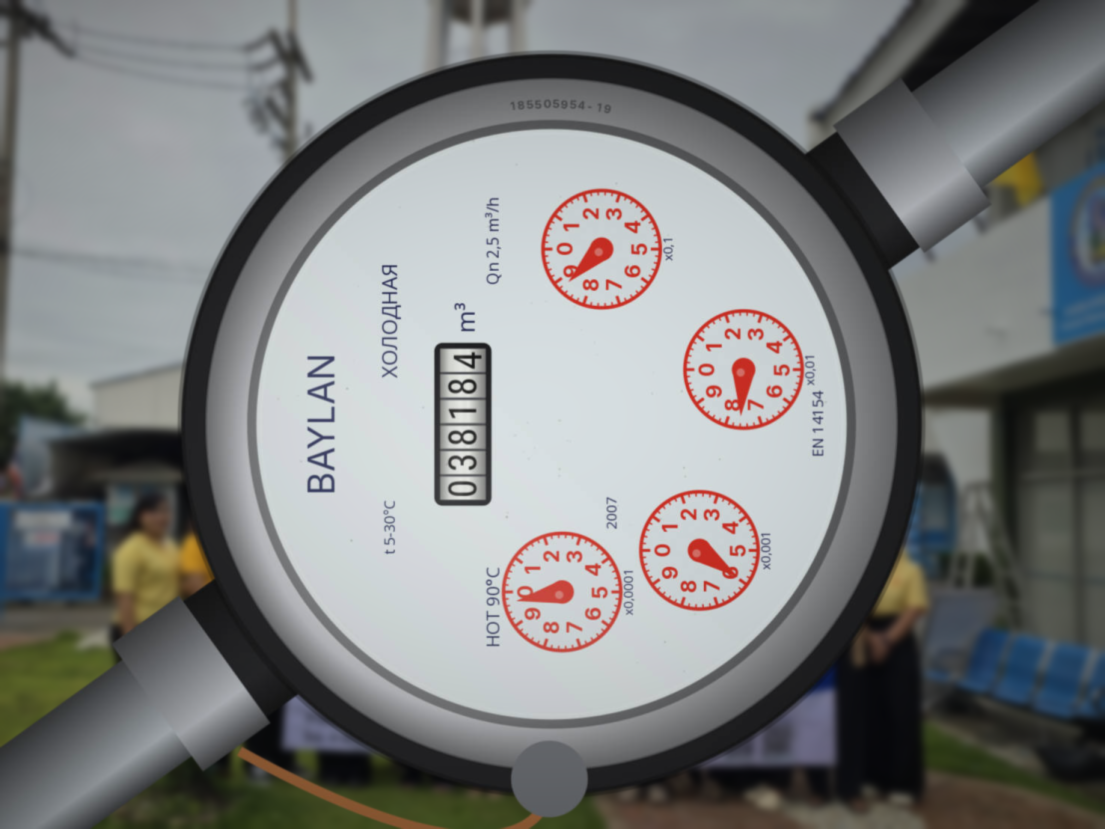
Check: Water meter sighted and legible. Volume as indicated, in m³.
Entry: 38183.8759 m³
